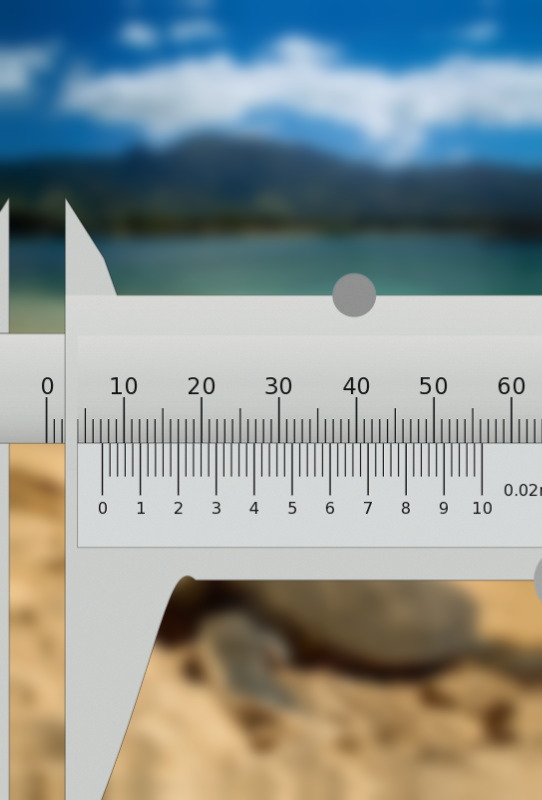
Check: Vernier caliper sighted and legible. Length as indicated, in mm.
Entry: 7.2 mm
